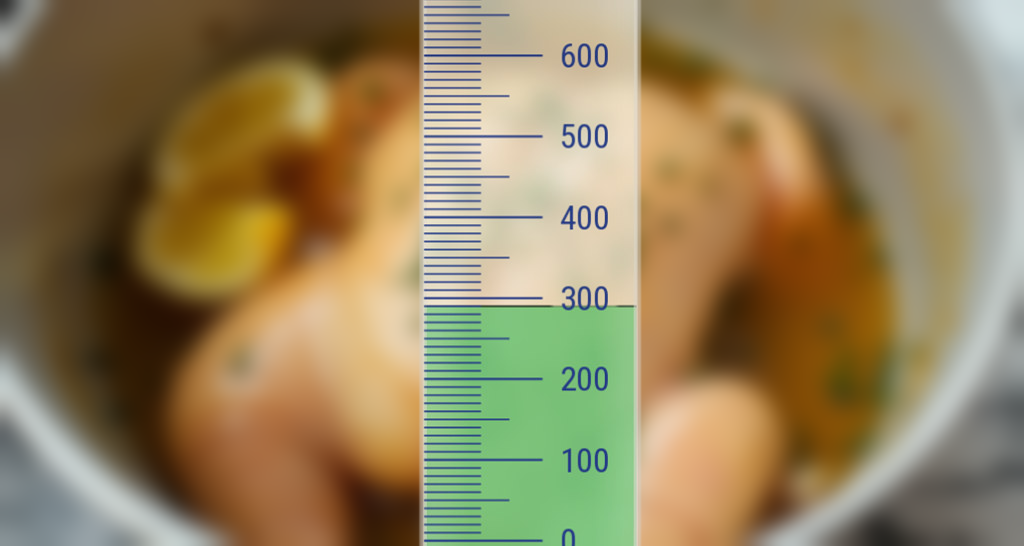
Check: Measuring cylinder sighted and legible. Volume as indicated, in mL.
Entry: 290 mL
